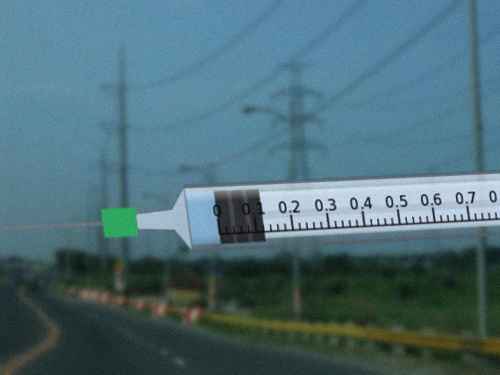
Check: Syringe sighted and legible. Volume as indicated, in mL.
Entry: 0 mL
